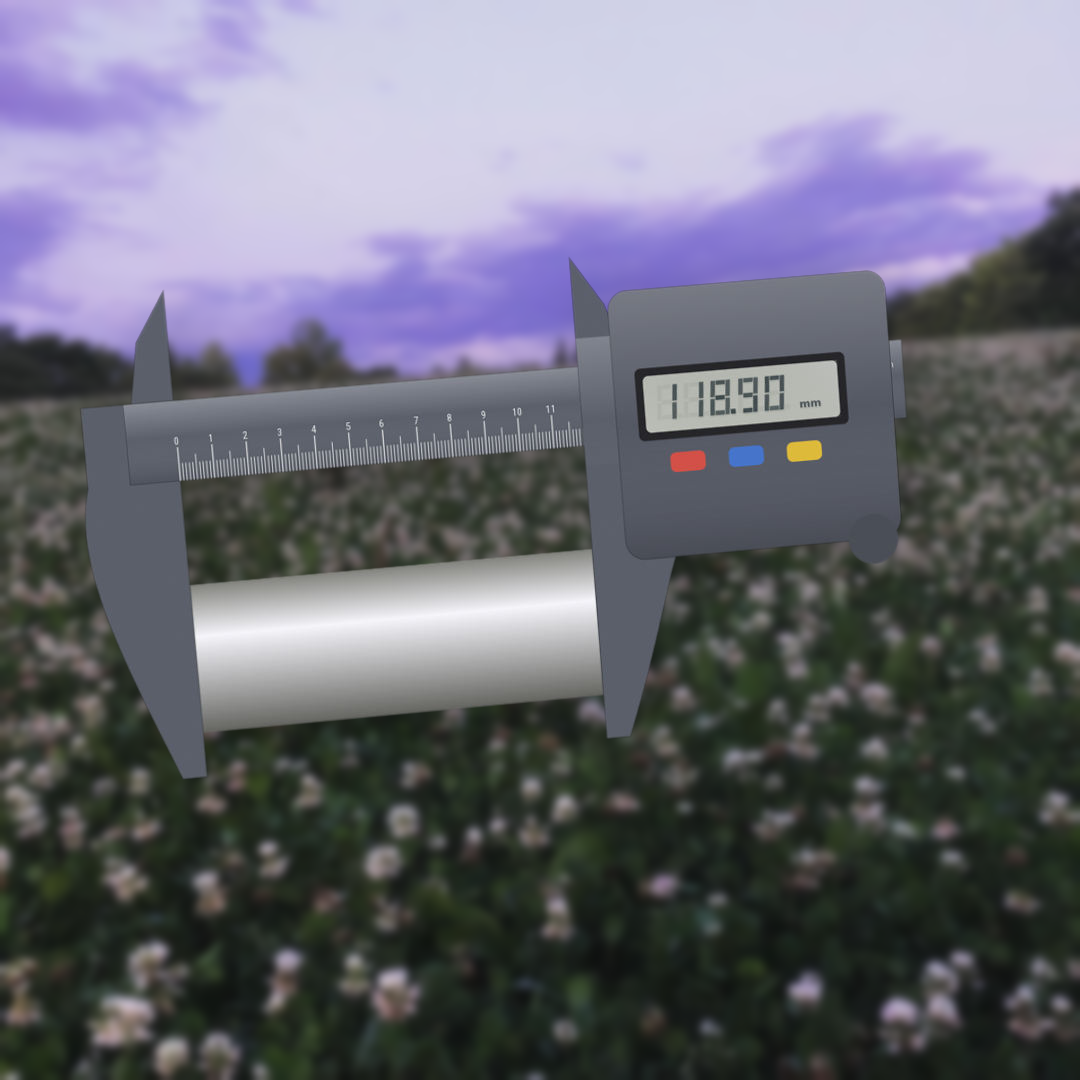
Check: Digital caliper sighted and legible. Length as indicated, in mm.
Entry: 118.90 mm
